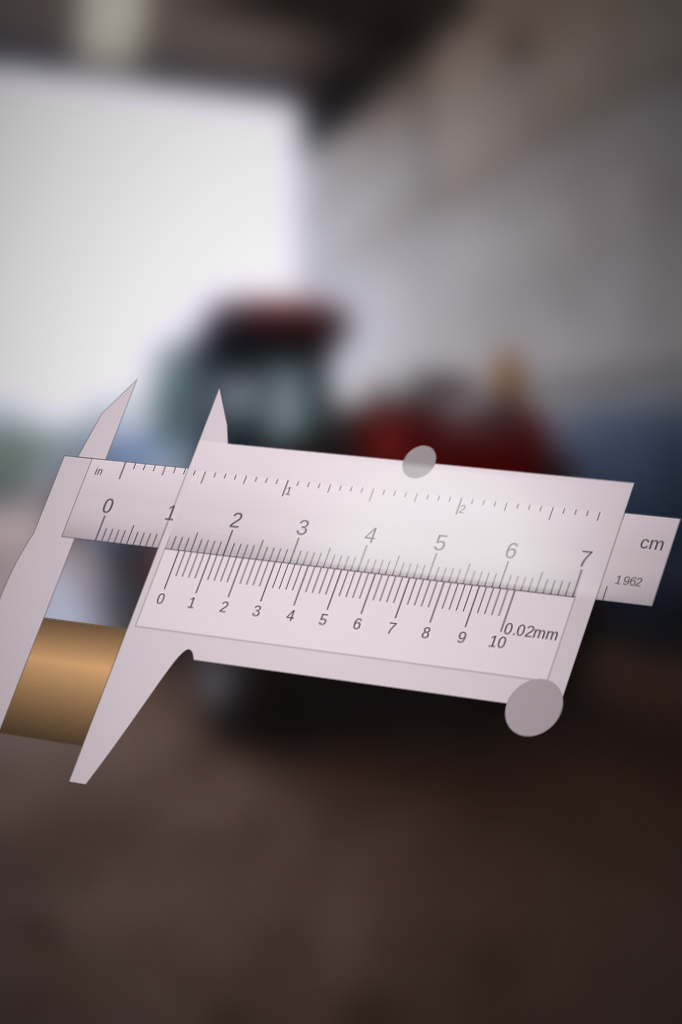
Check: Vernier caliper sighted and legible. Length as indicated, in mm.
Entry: 13.2 mm
